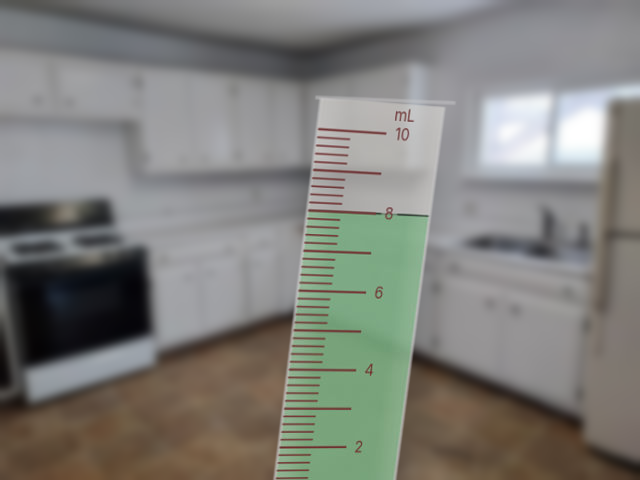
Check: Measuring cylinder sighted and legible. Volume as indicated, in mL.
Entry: 8 mL
